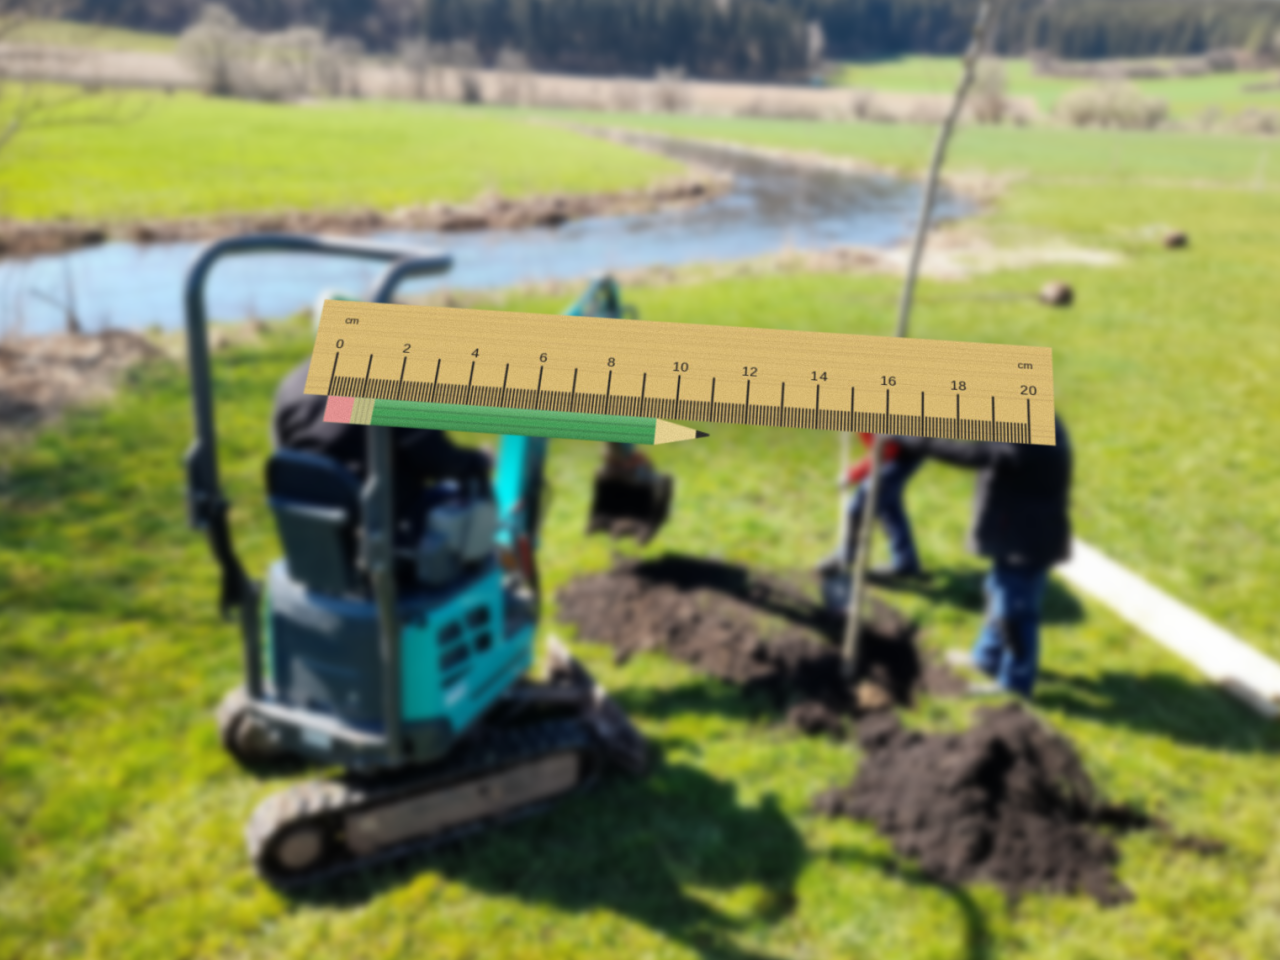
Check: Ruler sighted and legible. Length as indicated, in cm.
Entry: 11 cm
